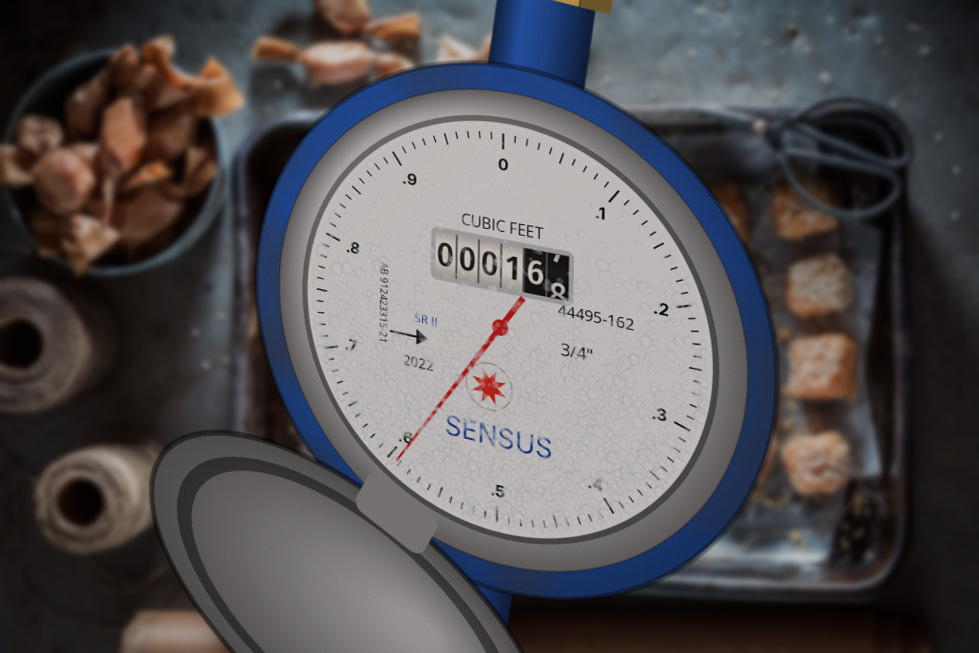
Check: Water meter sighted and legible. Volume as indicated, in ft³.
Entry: 167.59 ft³
